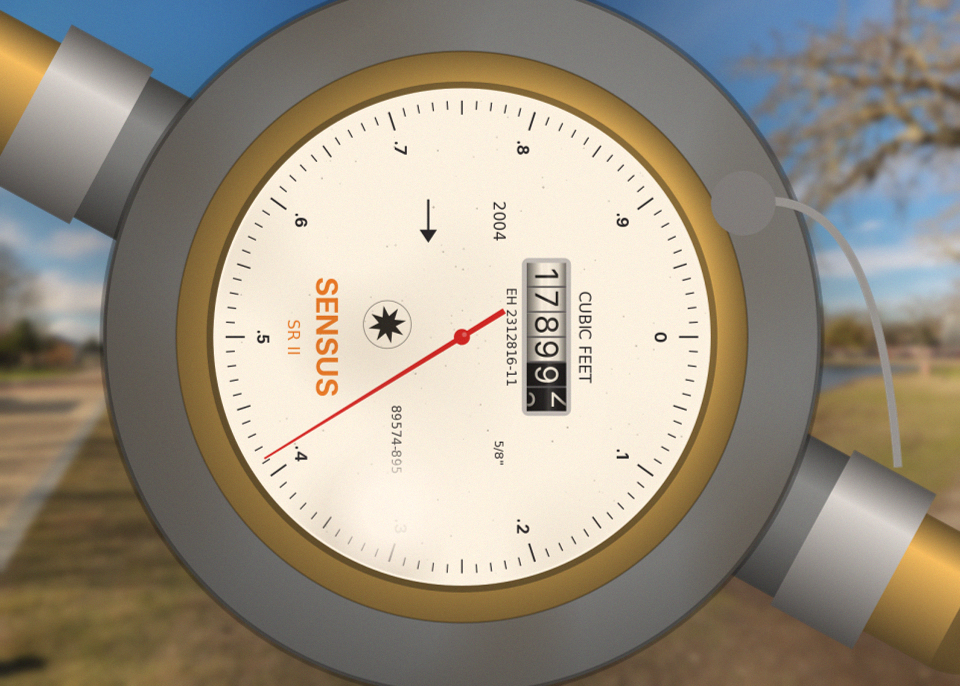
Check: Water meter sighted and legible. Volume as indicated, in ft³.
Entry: 178992.41 ft³
